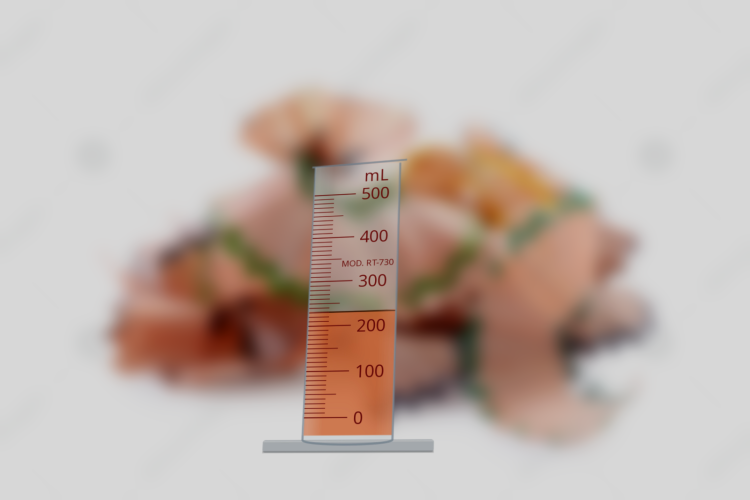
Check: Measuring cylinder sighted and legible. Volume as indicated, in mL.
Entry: 230 mL
